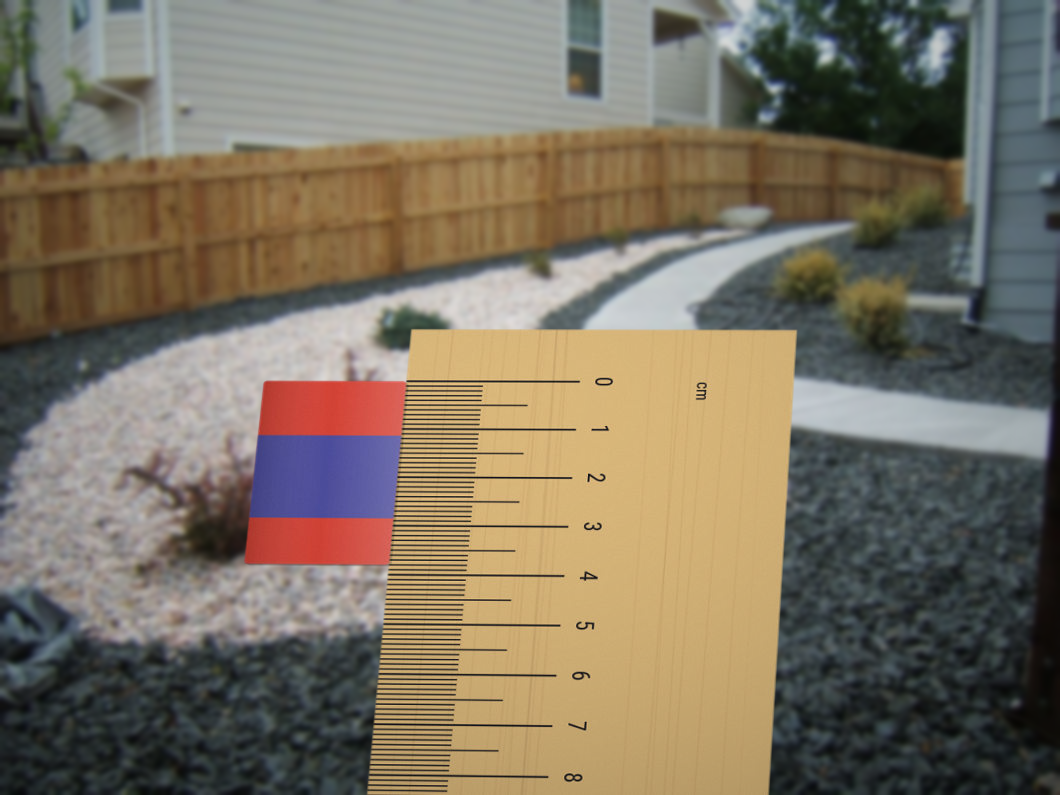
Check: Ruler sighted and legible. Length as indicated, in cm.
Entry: 3.8 cm
